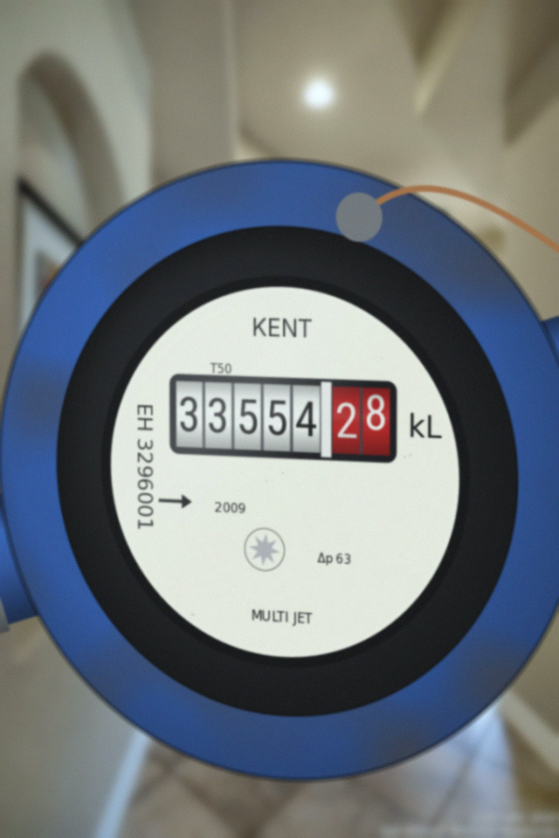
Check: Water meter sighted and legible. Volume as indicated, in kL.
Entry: 33554.28 kL
